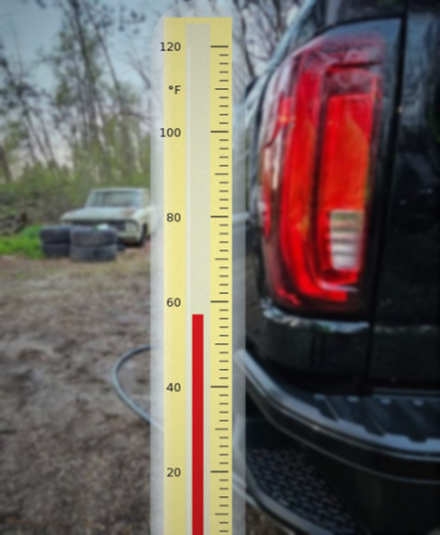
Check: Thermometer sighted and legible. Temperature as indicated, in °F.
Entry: 57 °F
